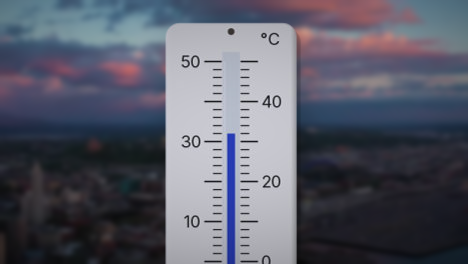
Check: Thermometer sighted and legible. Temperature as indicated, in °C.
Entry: 32 °C
